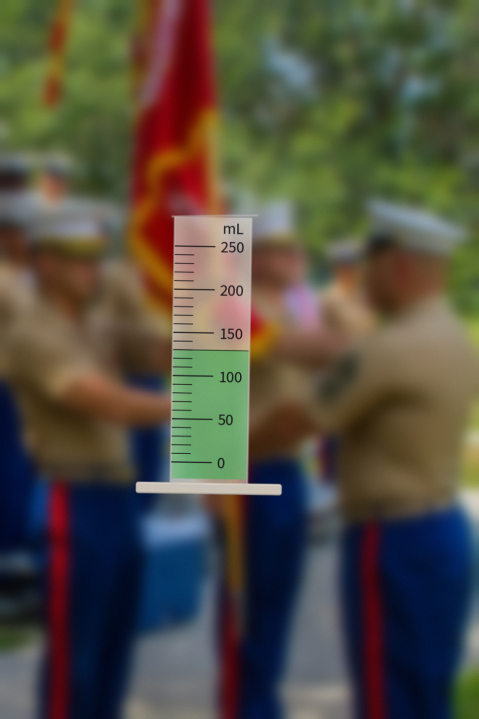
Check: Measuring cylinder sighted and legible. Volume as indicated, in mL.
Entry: 130 mL
